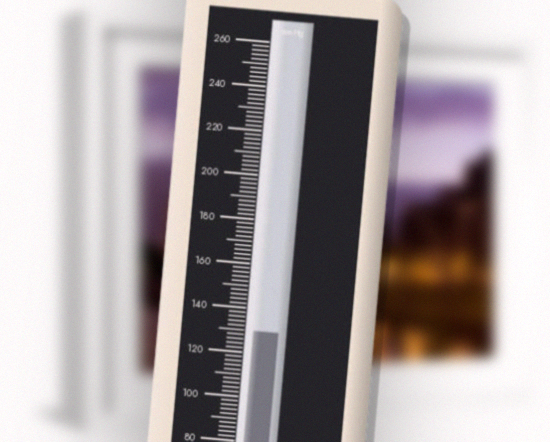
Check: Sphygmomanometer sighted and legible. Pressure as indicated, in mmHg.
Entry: 130 mmHg
